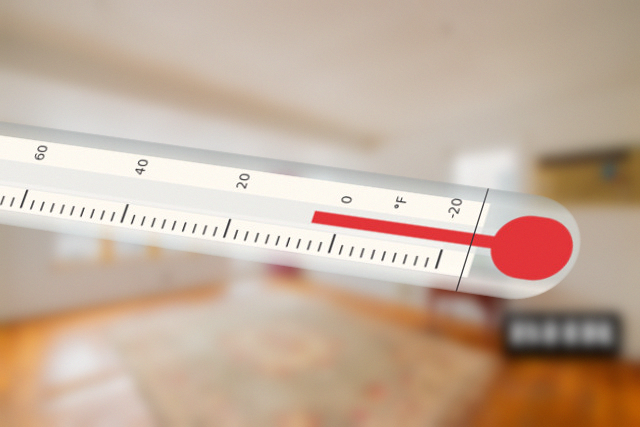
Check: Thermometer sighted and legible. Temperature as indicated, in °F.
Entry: 5 °F
